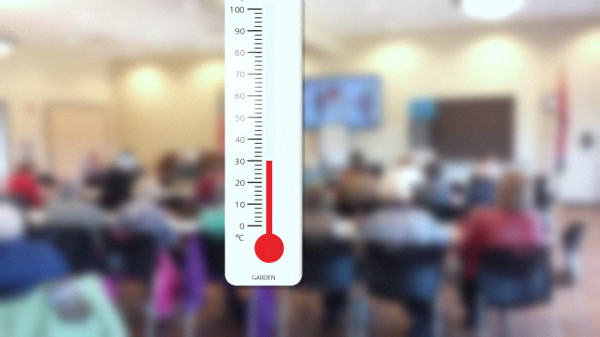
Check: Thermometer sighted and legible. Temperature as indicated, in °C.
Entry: 30 °C
